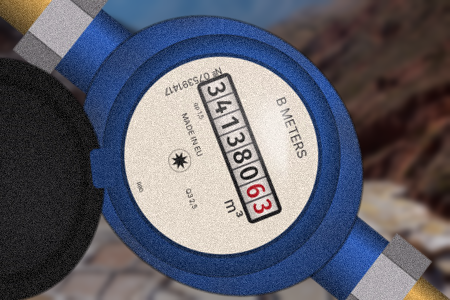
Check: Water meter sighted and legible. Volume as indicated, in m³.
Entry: 341380.63 m³
